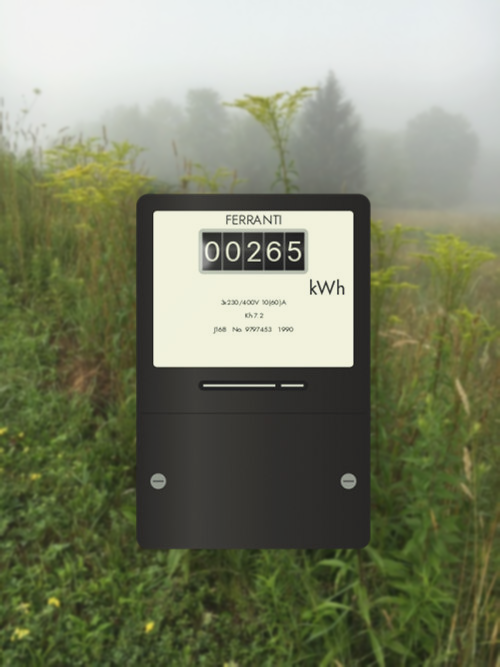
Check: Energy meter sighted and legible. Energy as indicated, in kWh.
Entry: 265 kWh
